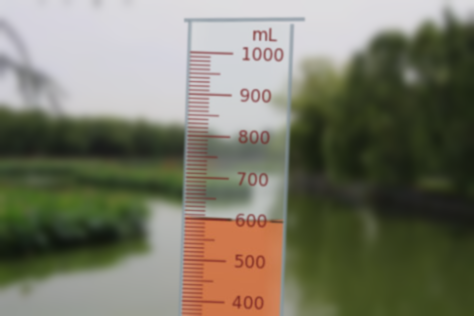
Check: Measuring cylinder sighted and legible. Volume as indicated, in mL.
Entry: 600 mL
